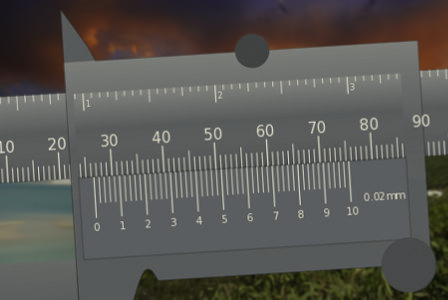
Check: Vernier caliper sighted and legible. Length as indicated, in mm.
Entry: 26.5 mm
